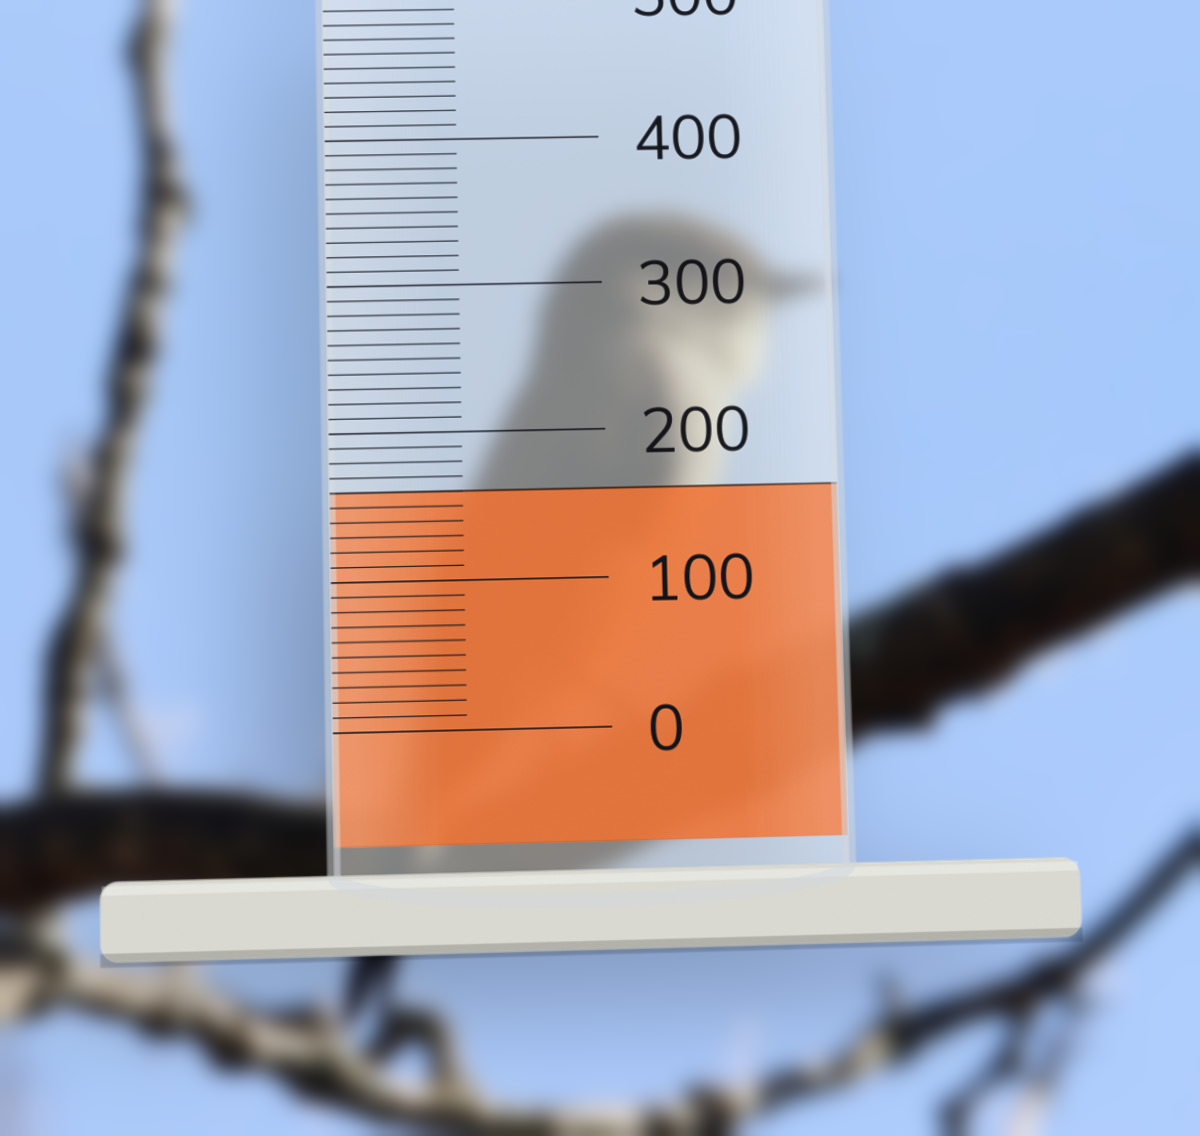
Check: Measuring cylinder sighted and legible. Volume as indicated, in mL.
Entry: 160 mL
